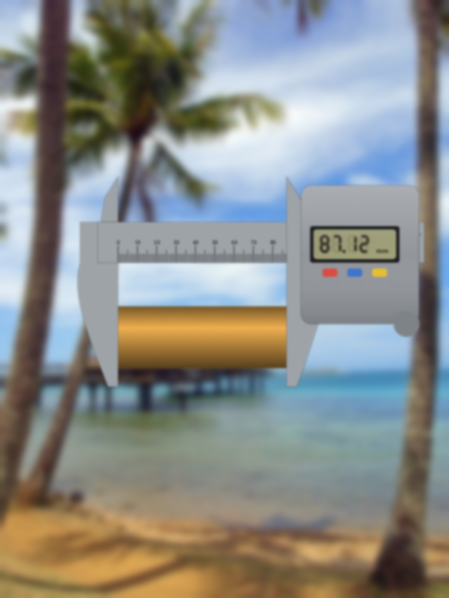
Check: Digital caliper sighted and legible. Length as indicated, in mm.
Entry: 87.12 mm
